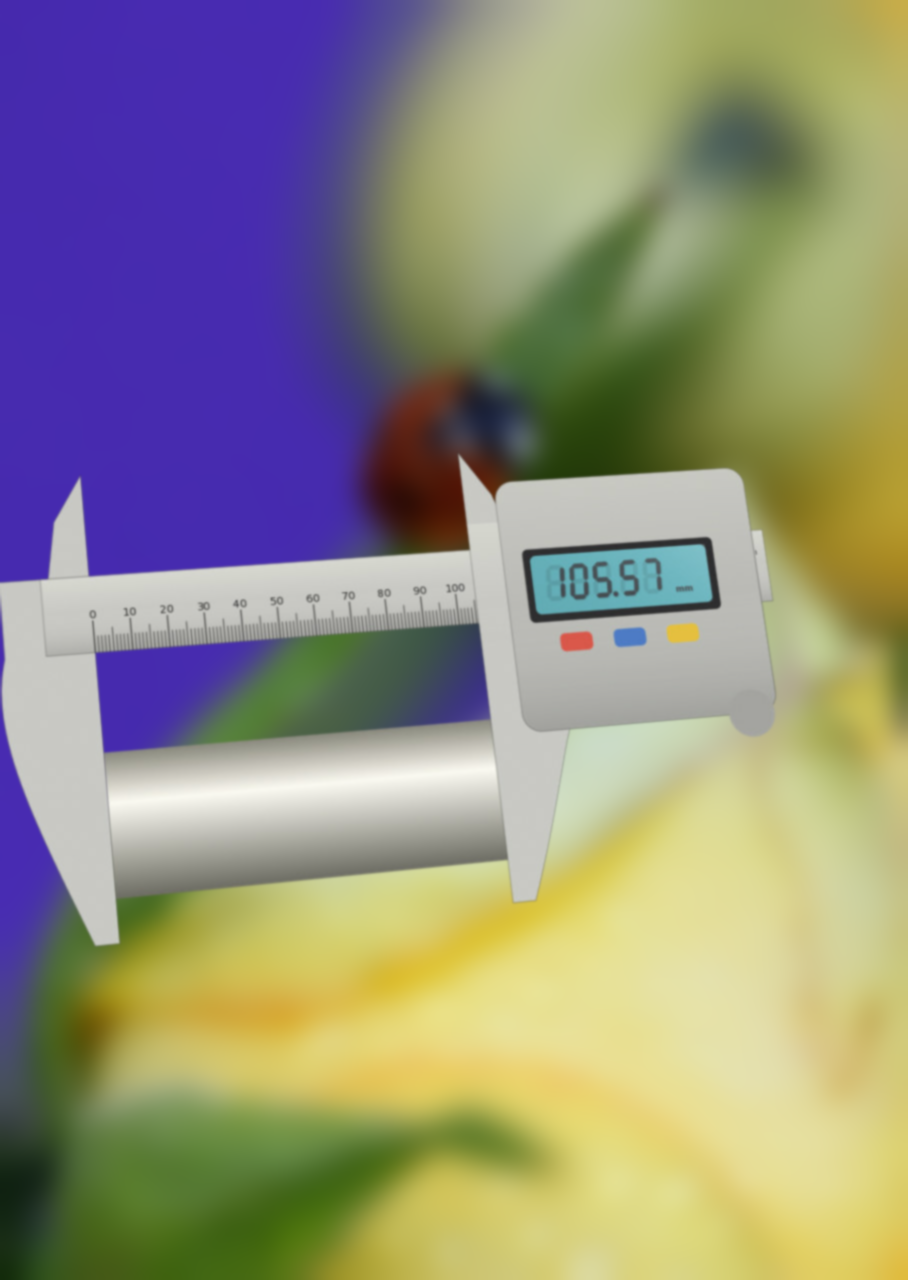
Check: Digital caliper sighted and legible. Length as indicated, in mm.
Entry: 105.57 mm
